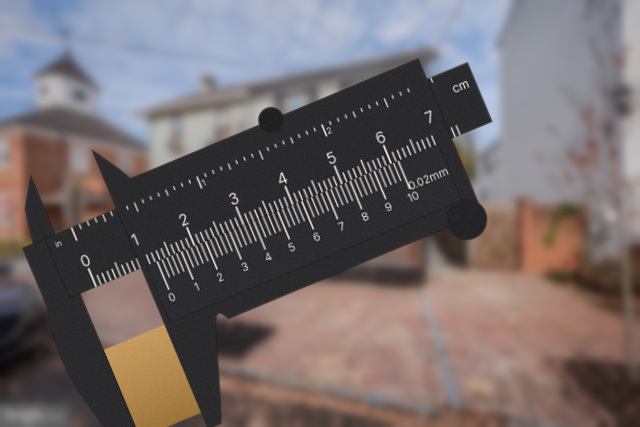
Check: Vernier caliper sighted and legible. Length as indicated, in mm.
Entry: 12.4 mm
